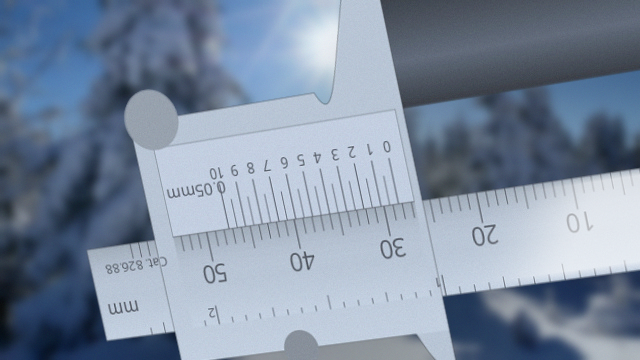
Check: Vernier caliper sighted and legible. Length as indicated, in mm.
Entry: 28.4 mm
